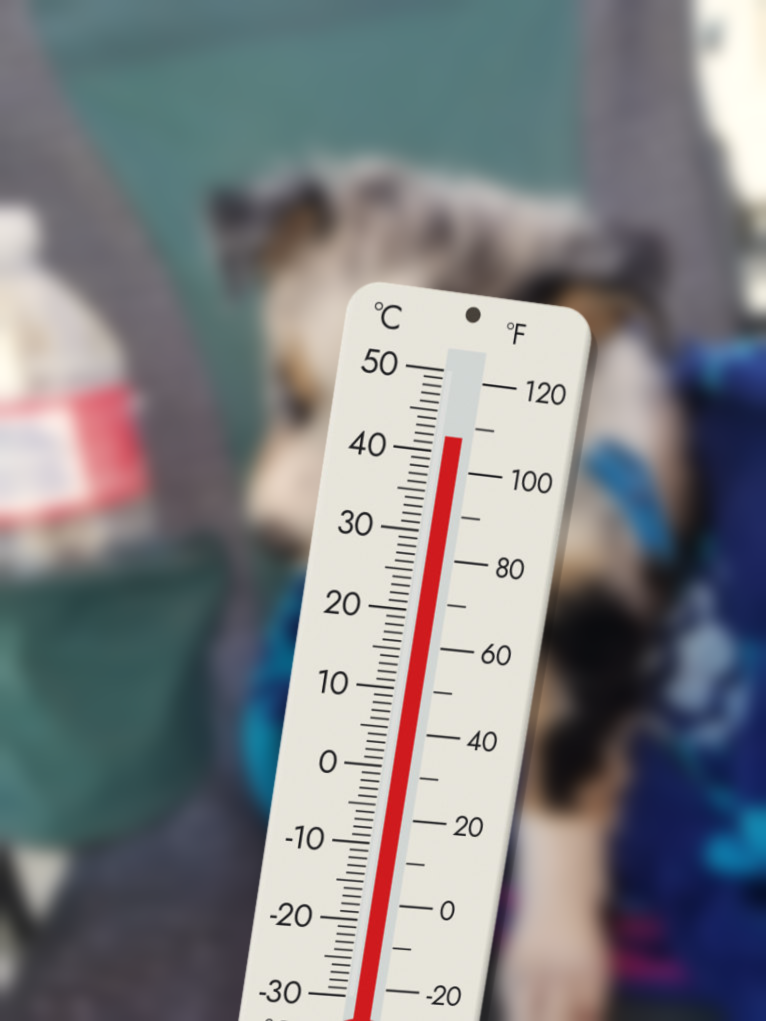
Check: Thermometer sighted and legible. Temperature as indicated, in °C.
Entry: 42 °C
